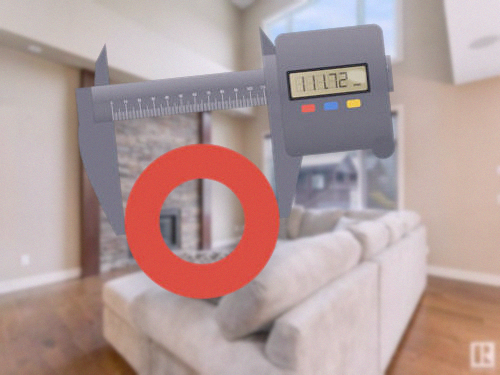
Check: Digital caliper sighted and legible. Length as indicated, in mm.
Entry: 111.72 mm
